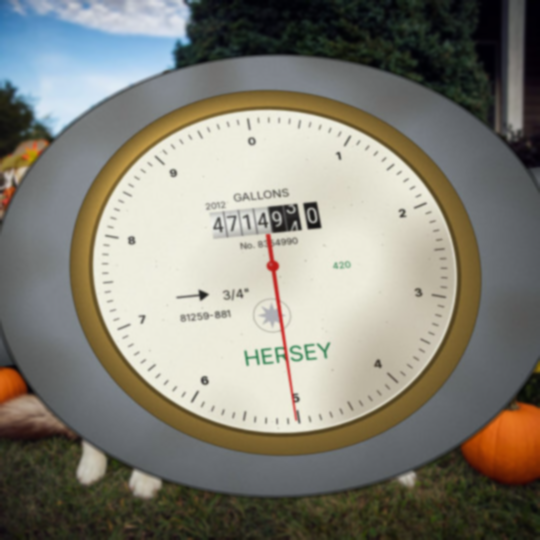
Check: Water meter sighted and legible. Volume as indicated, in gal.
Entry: 4714935.0 gal
